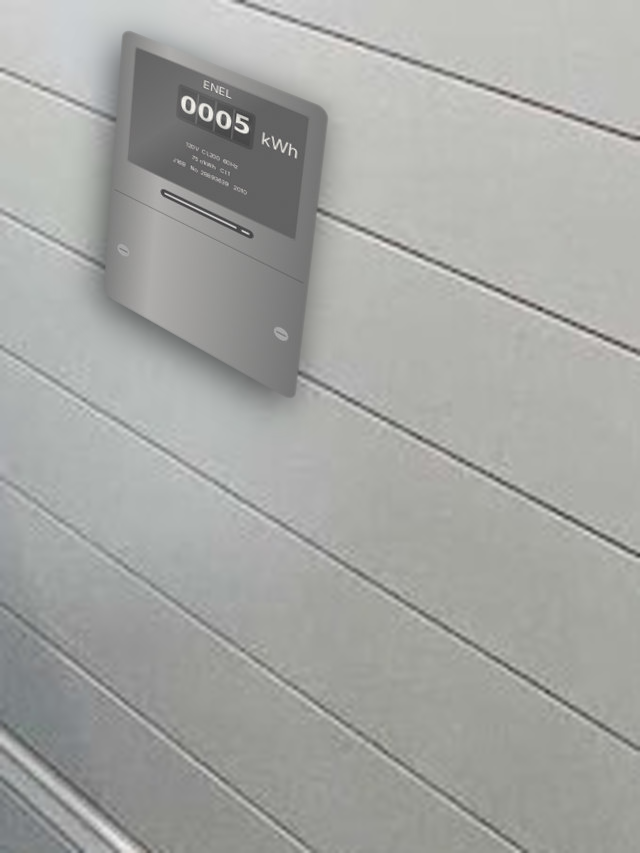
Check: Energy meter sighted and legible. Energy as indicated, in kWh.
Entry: 5 kWh
